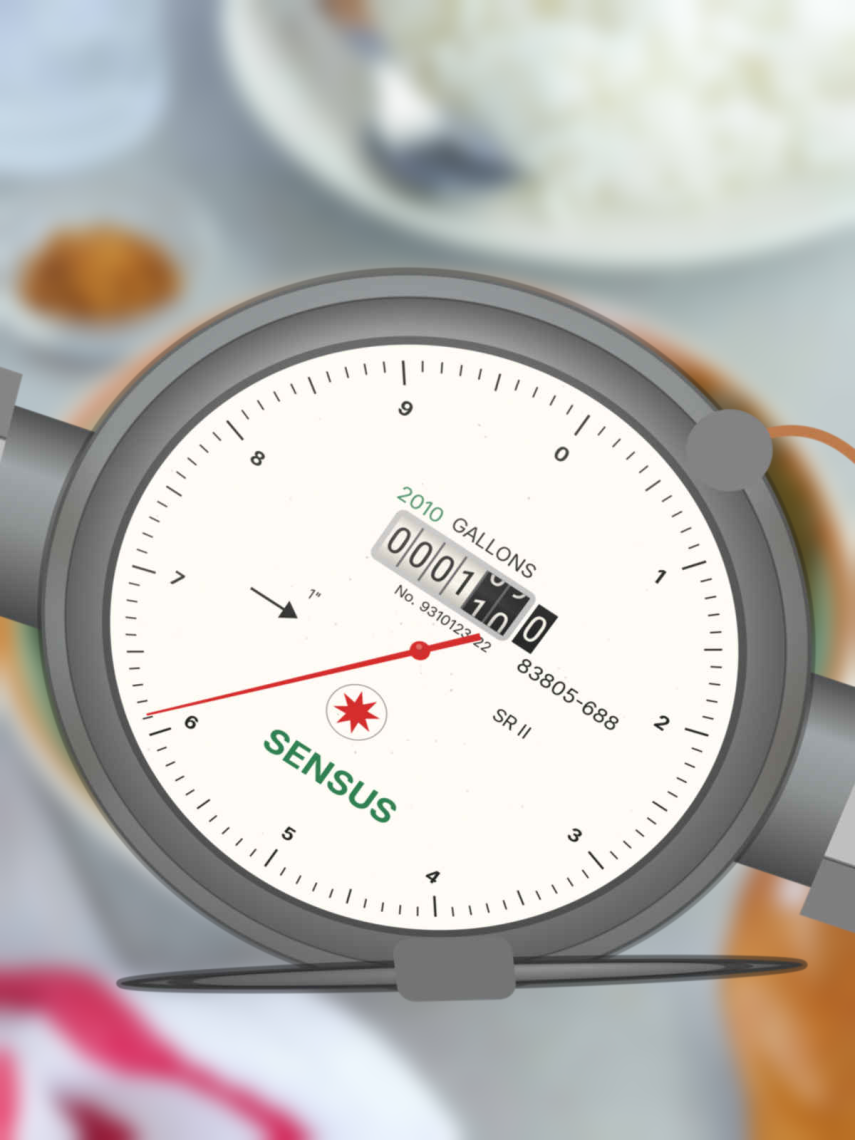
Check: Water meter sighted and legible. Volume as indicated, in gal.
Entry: 1096.1 gal
